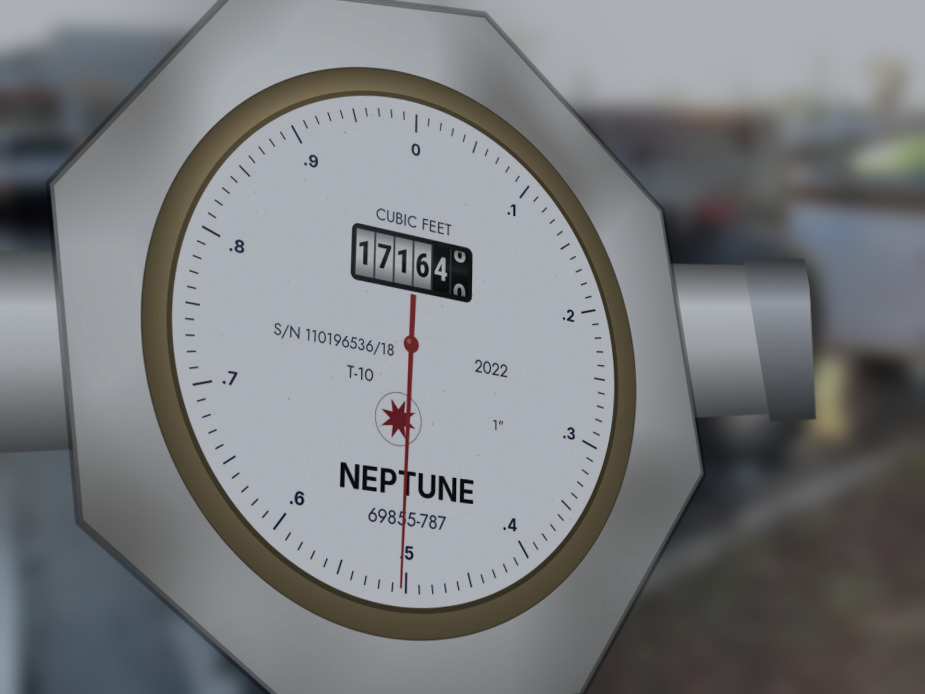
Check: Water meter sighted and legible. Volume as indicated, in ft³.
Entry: 171648.50 ft³
